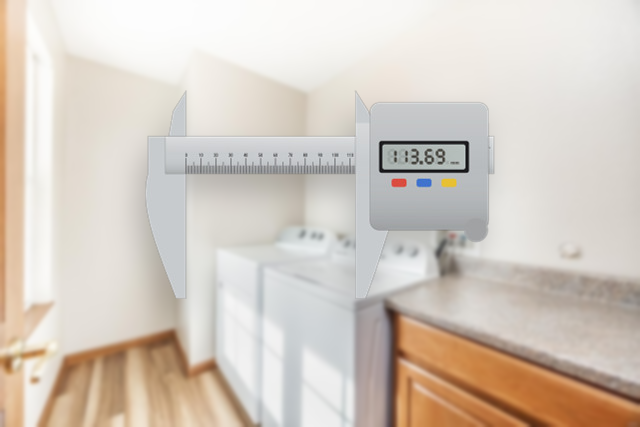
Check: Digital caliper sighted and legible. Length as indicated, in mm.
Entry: 113.69 mm
